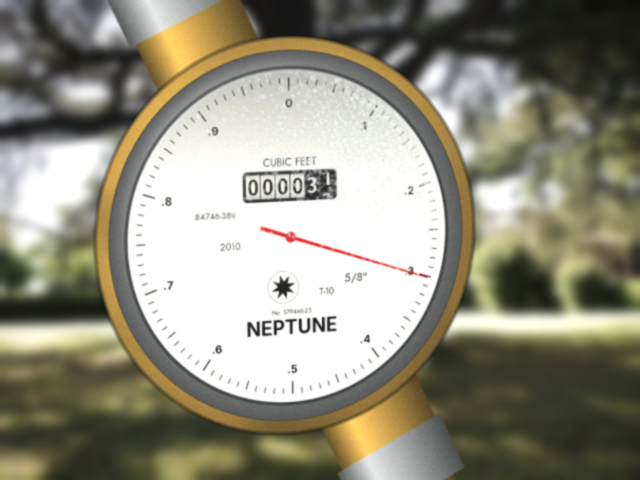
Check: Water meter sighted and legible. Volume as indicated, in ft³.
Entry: 31.30 ft³
